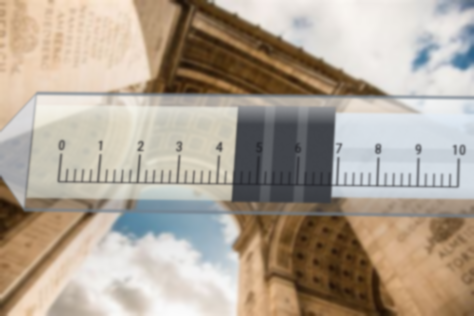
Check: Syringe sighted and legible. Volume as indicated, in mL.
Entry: 4.4 mL
